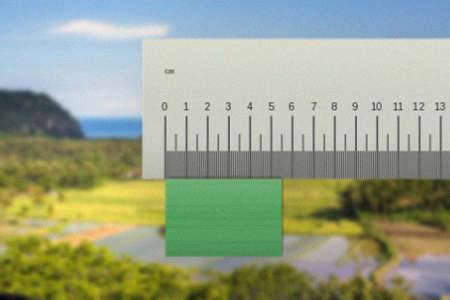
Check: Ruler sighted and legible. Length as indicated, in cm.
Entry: 5.5 cm
